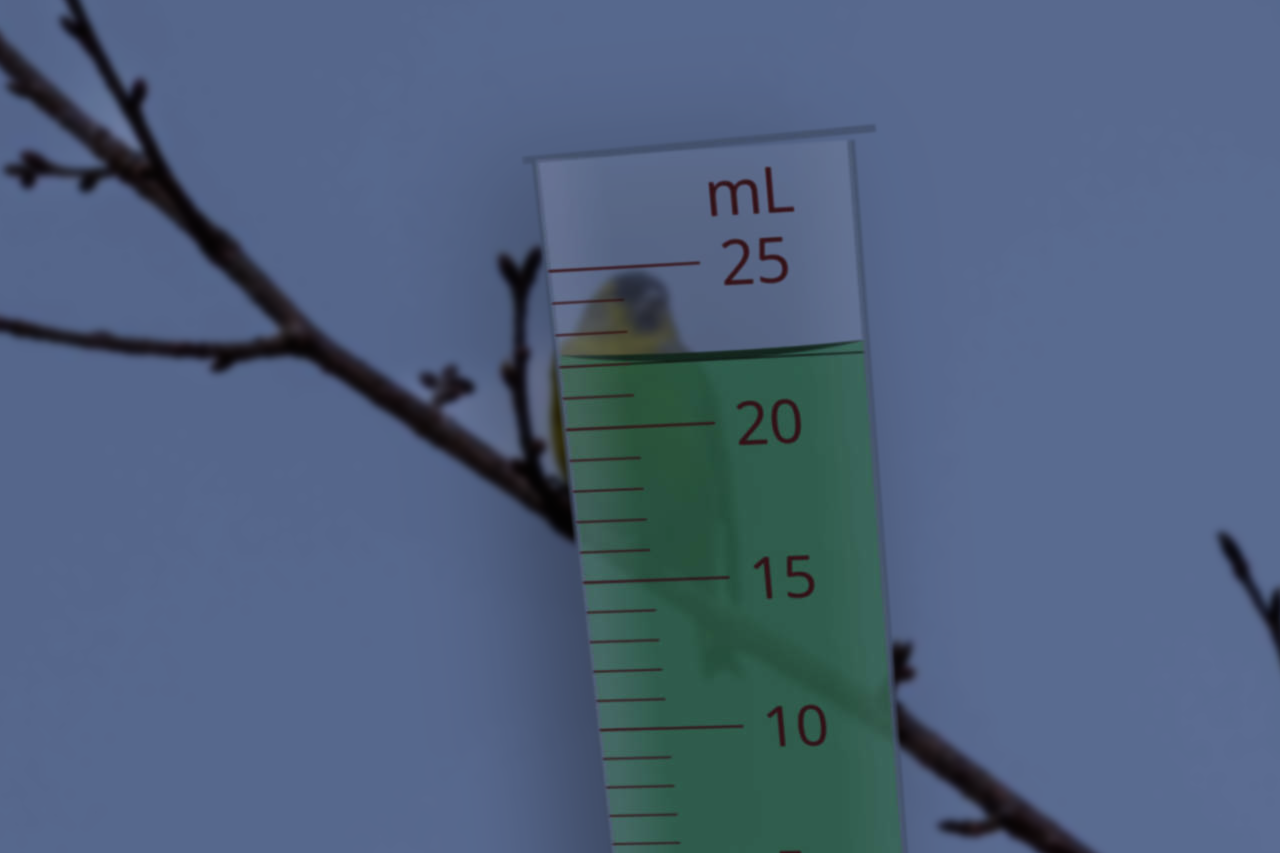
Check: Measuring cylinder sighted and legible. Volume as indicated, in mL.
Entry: 22 mL
